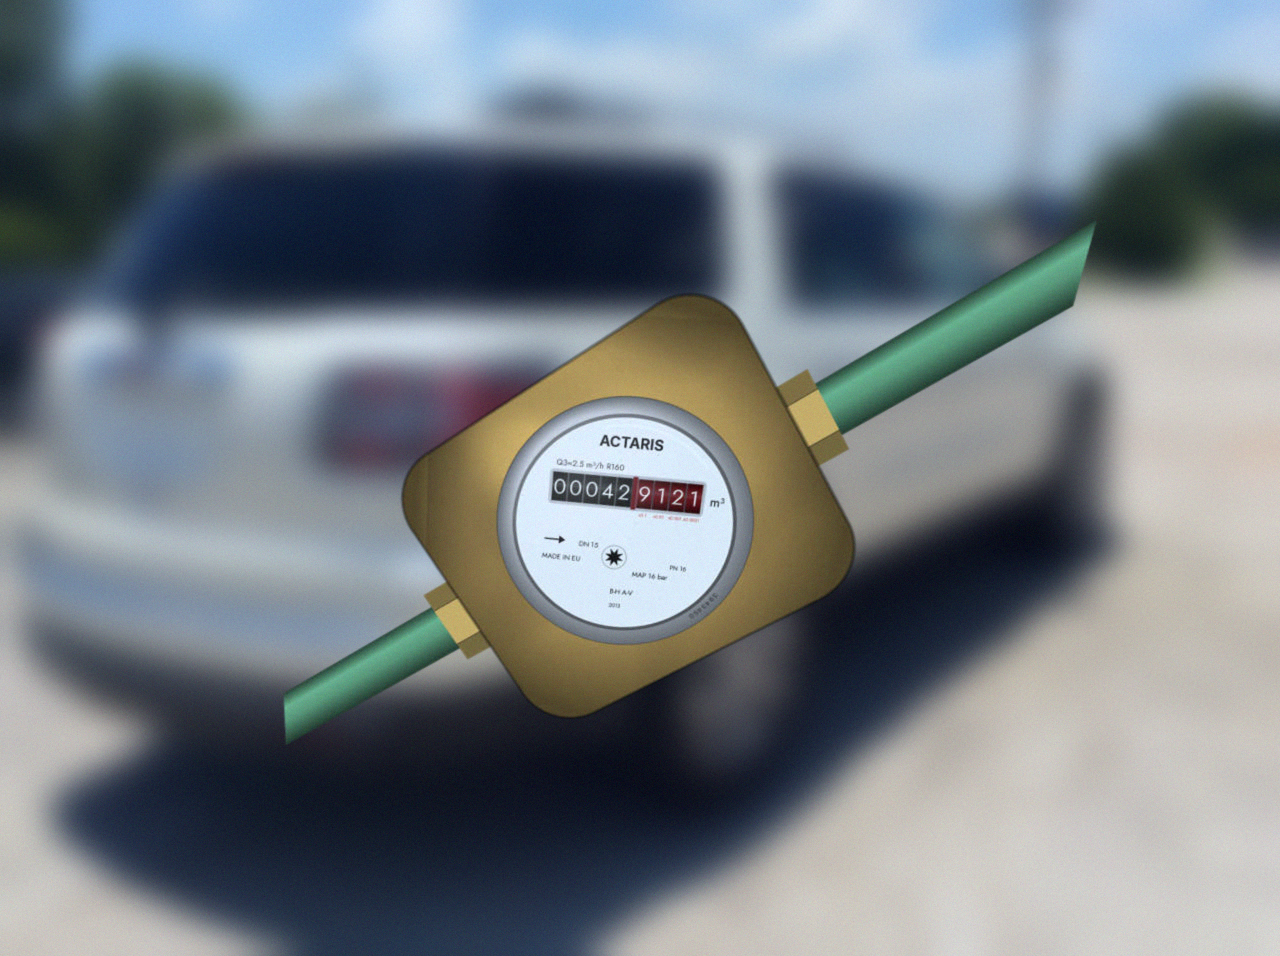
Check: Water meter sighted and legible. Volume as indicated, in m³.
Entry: 42.9121 m³
